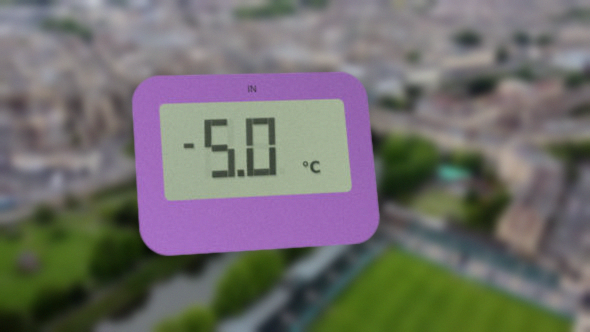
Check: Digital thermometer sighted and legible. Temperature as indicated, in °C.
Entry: -5.0 °C
